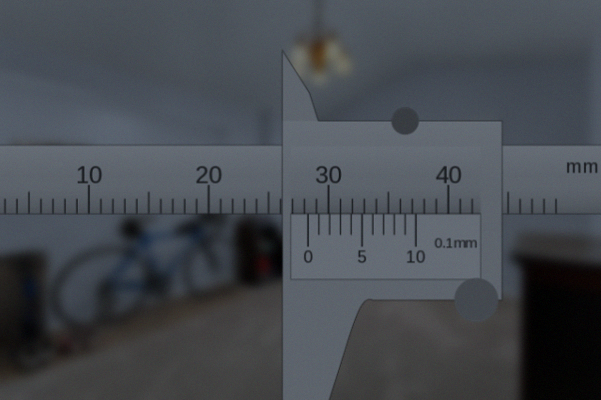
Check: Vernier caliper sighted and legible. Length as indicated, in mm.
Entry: 28.3 mm
